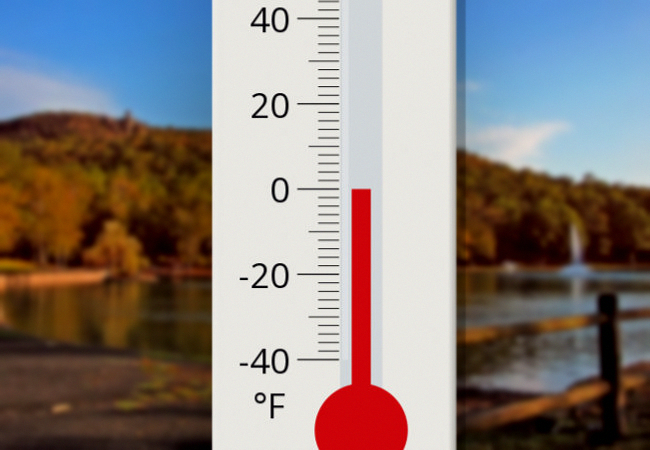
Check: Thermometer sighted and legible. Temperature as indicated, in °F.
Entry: 0 °F
